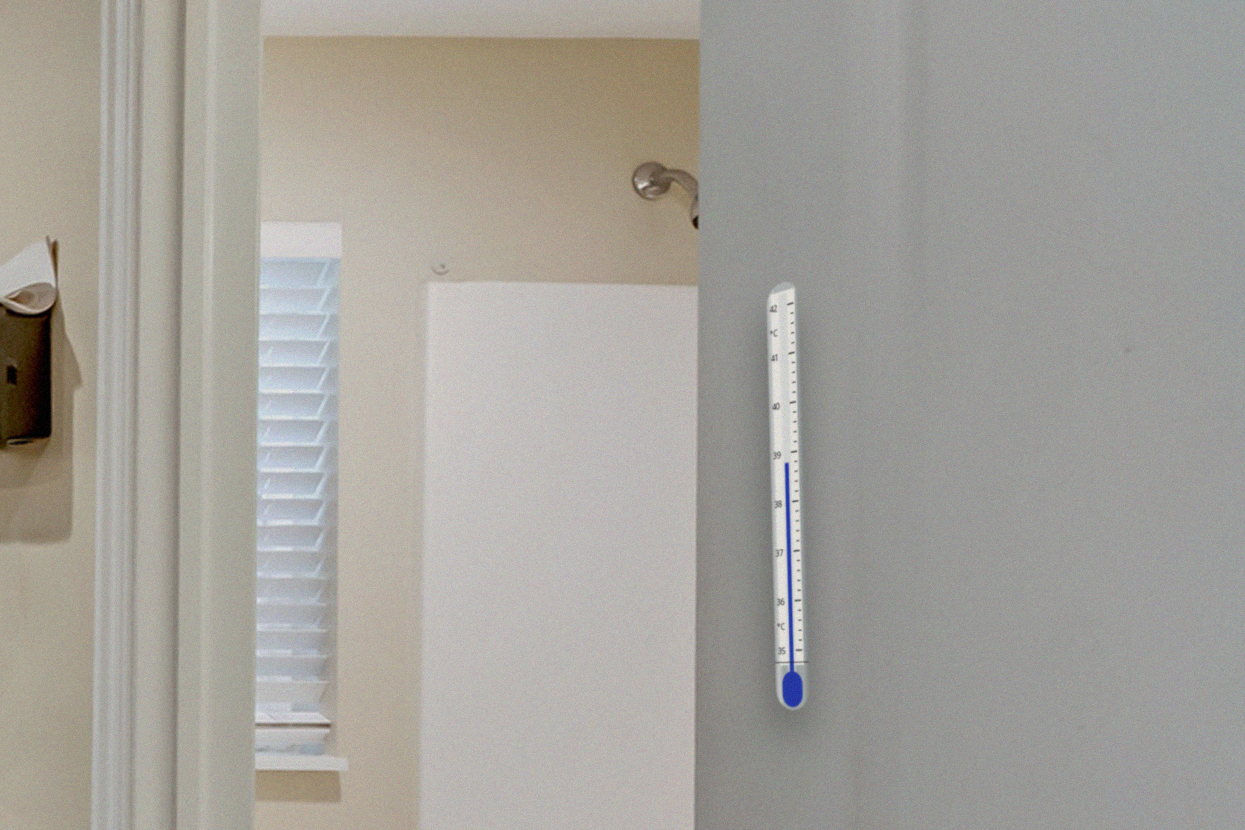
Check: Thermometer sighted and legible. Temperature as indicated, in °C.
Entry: 38.8 °C
